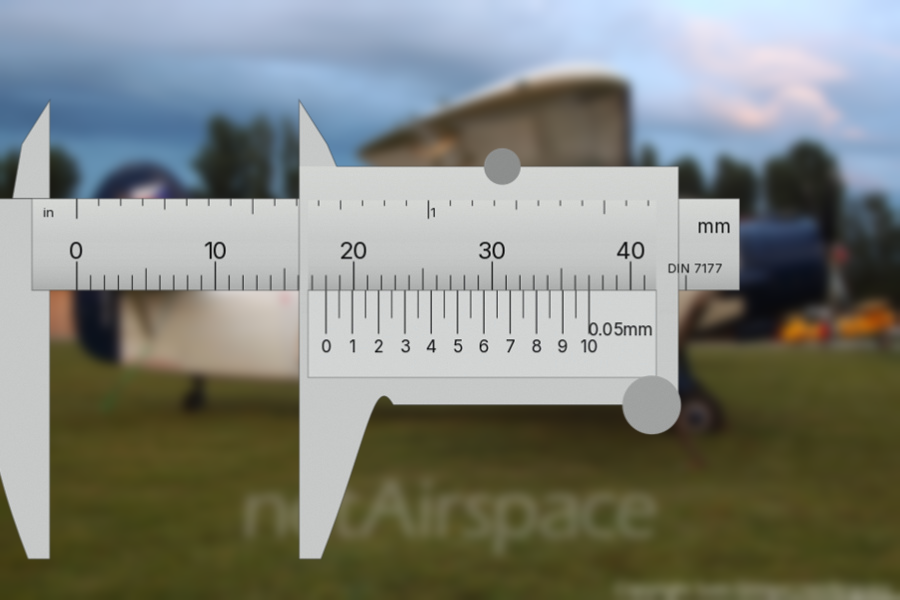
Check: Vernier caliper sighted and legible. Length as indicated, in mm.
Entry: 18.0 mm
